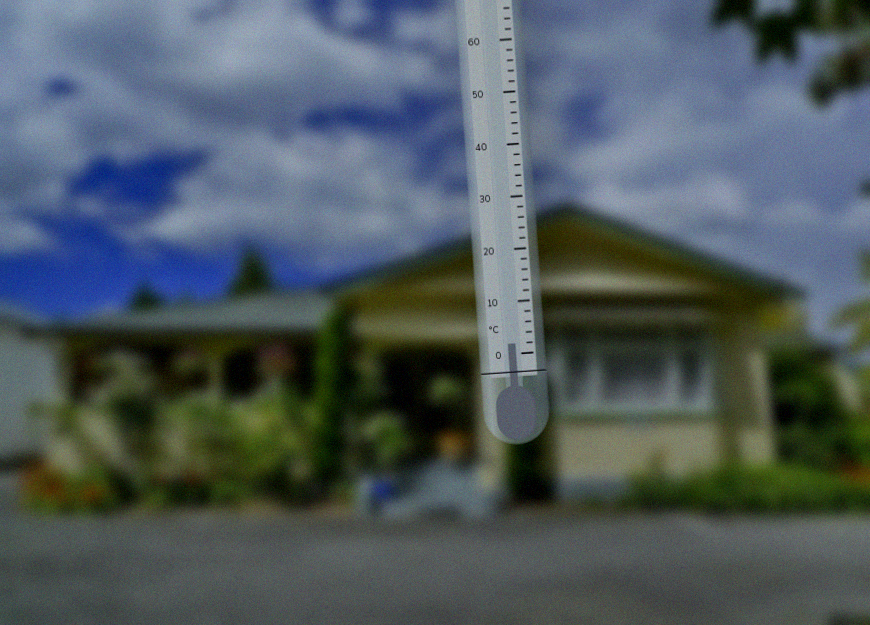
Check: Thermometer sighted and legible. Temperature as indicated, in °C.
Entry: 2 °C
